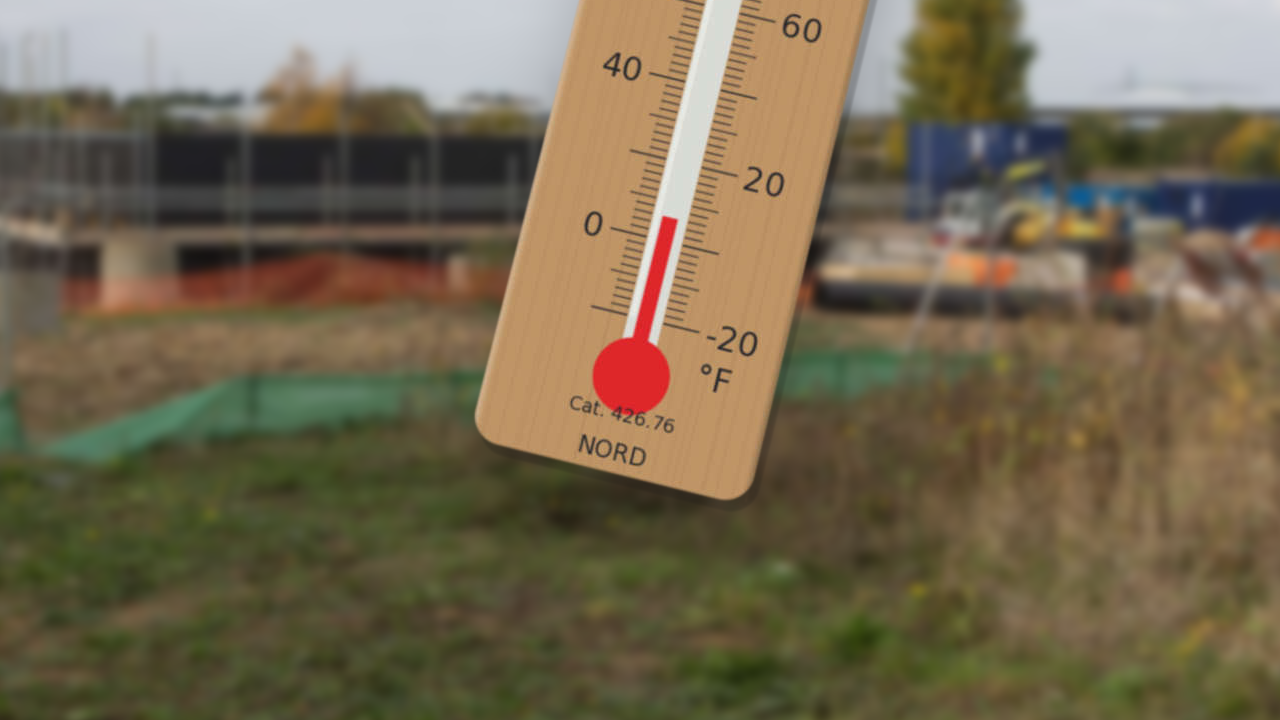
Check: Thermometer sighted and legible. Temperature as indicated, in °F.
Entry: 6 °F
